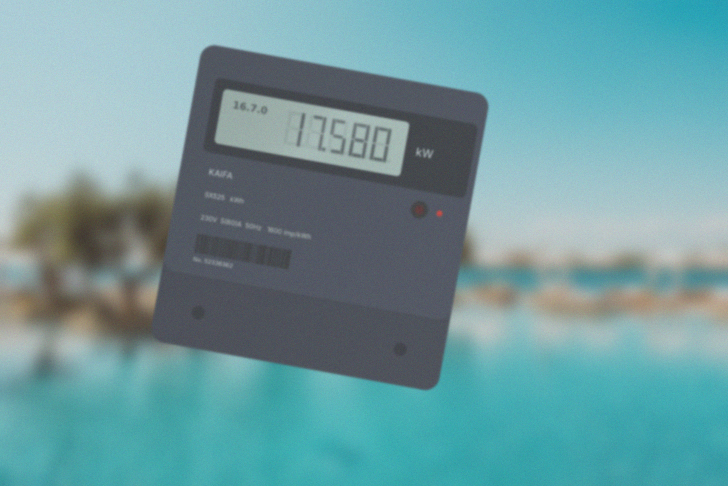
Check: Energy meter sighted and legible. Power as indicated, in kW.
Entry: 17.580 kW
